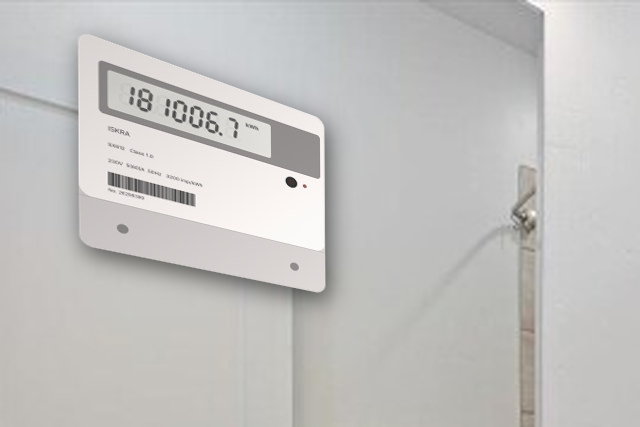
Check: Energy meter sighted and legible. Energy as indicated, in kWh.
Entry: 181006.7 kWh
